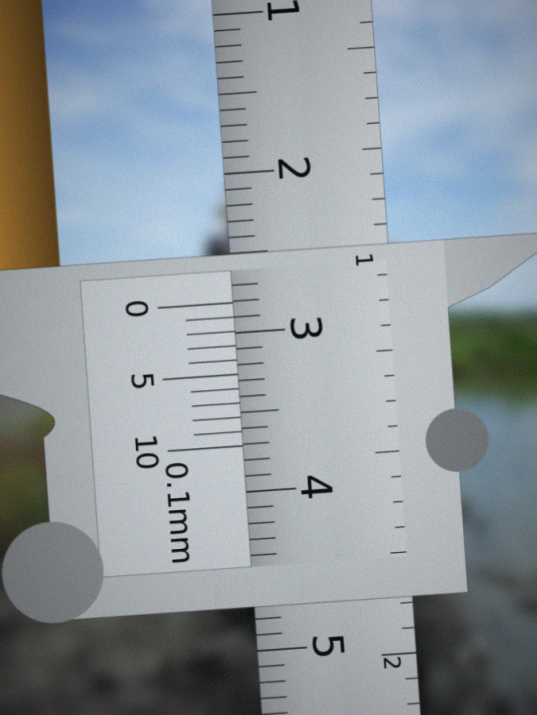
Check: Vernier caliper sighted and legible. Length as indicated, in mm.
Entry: 28.1 mm
